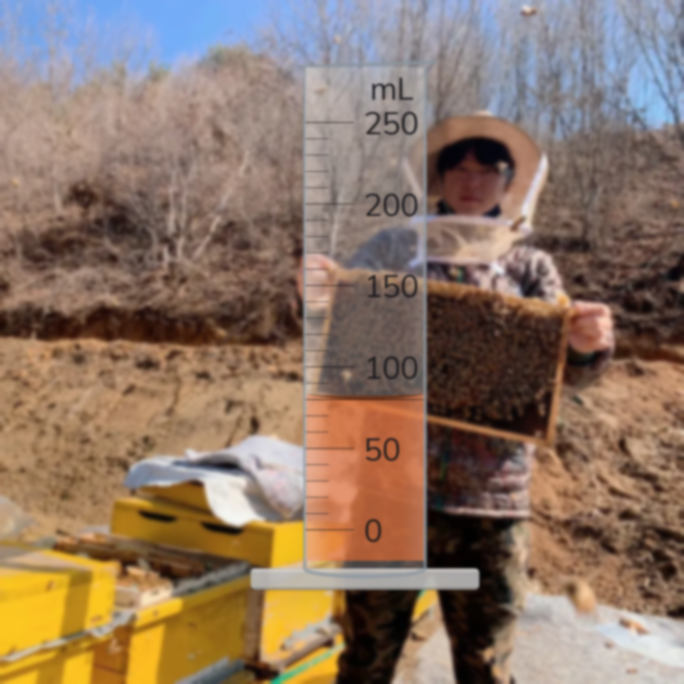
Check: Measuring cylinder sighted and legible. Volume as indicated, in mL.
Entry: 80 mL
